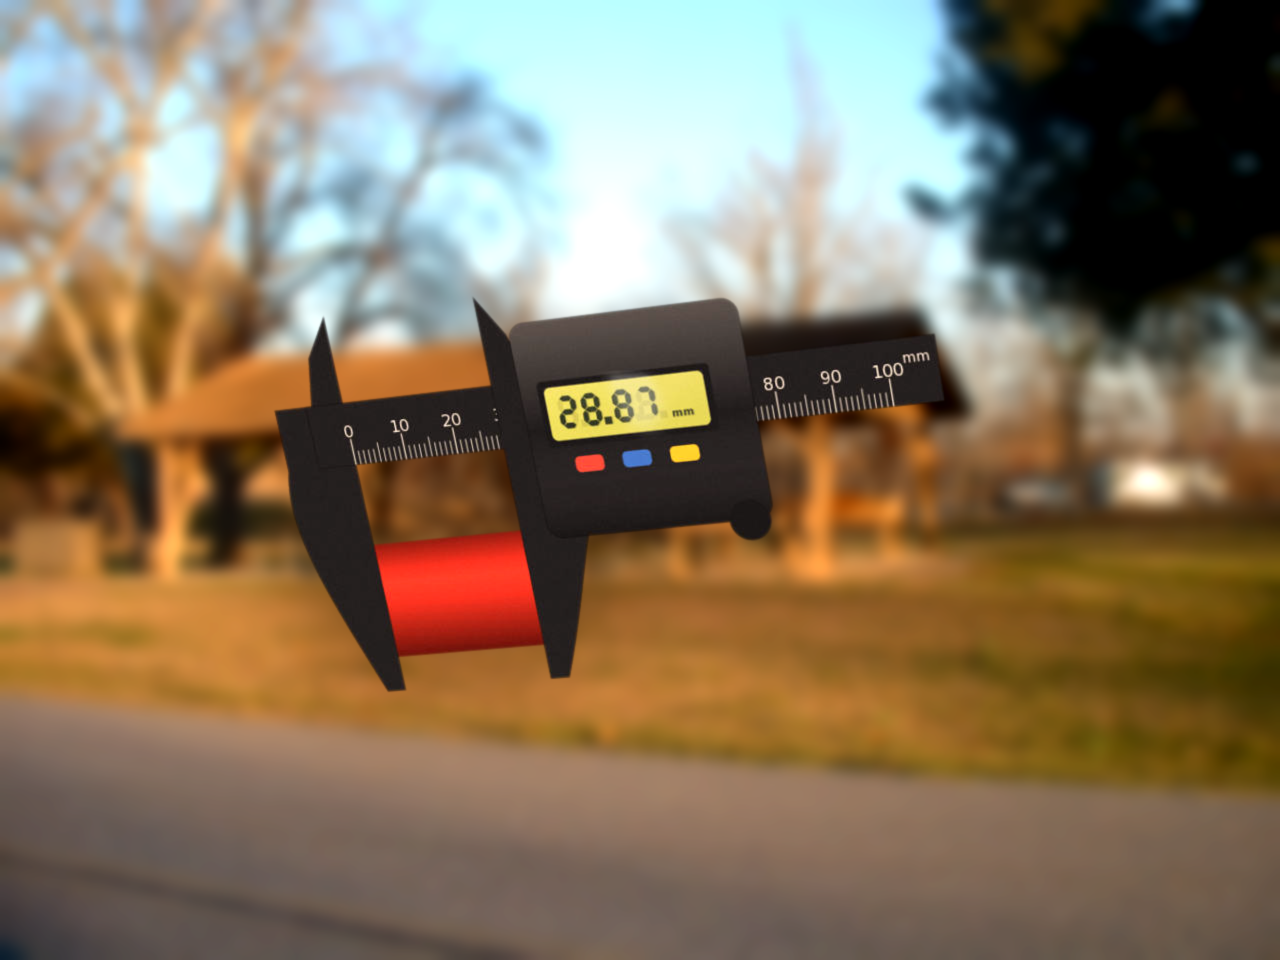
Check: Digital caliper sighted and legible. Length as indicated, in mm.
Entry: 28.87 mm
